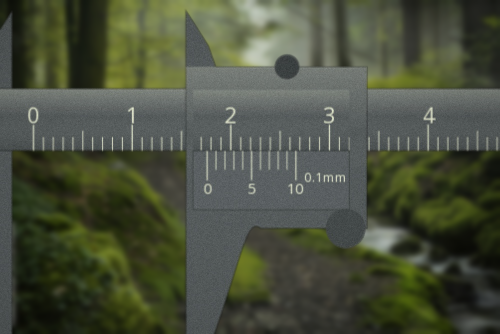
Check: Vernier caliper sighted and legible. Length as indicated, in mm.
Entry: 17.6 mm
